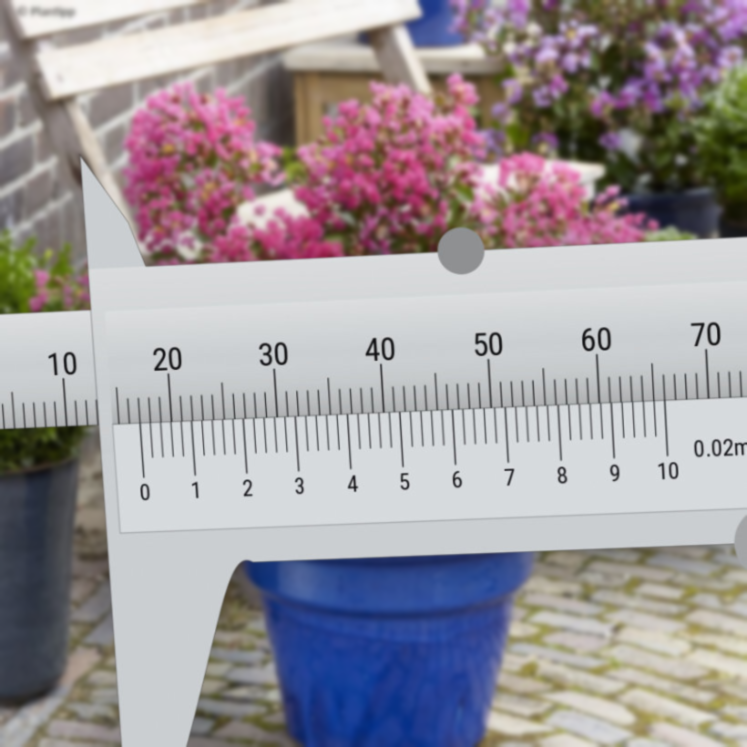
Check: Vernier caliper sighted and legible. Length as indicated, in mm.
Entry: 17.0 mm
